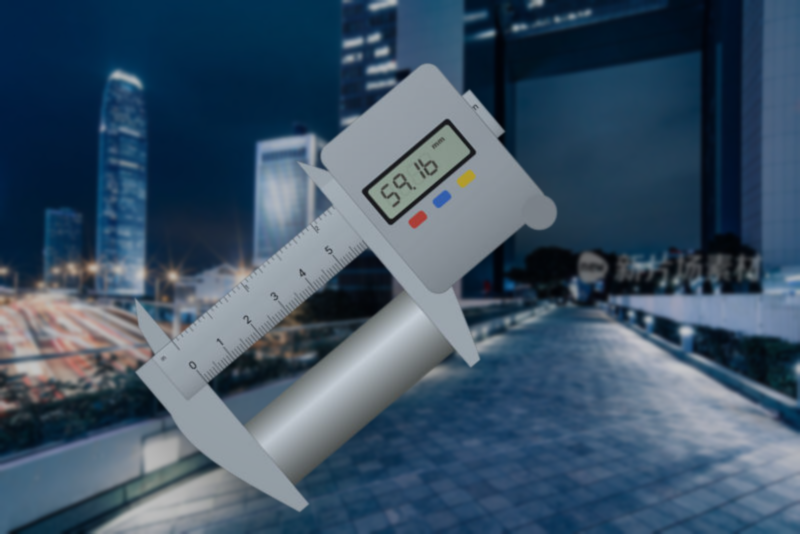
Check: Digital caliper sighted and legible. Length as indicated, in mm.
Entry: 59.16 mm
